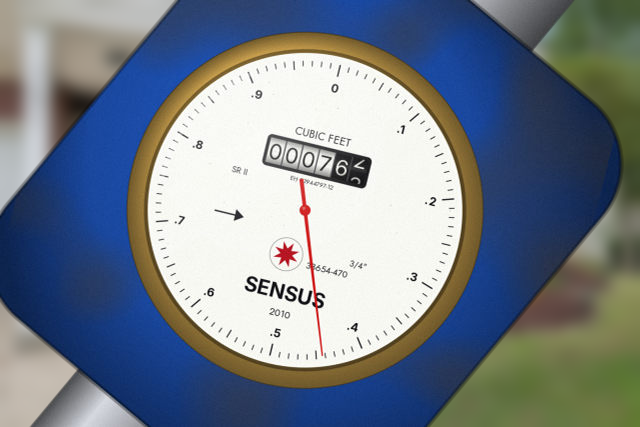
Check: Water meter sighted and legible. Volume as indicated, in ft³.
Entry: 762.44 ft³
